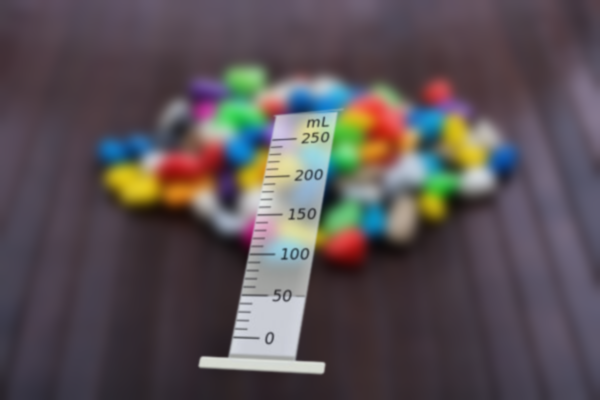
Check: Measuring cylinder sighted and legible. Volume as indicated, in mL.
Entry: 50 mL
